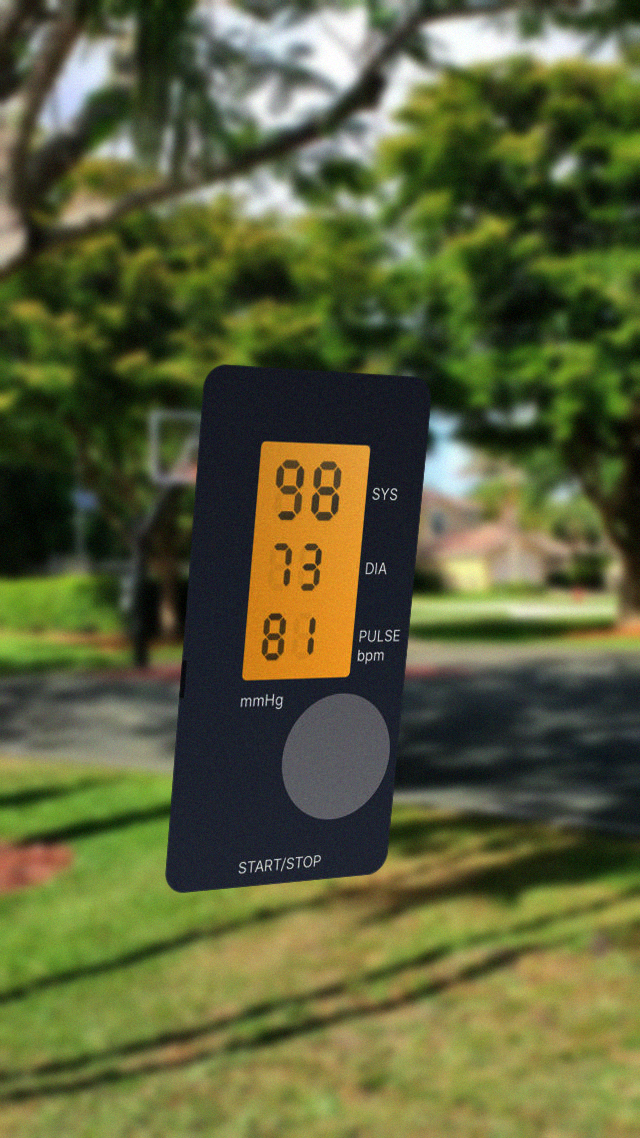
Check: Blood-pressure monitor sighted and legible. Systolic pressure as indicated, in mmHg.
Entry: 98 mmHg
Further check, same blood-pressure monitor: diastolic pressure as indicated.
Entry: 73 mmHg
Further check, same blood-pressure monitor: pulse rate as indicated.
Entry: 81 bpm
